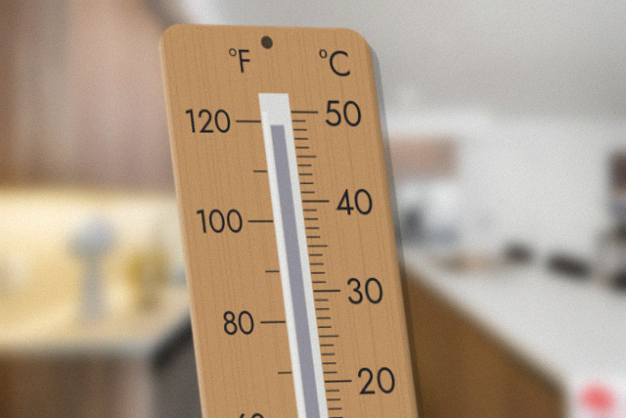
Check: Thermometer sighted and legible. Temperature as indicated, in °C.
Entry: 48.5 °C
